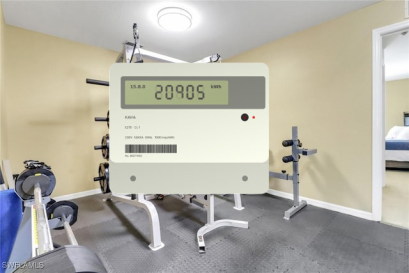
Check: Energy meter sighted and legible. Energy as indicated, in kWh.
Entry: 20905 kWh
